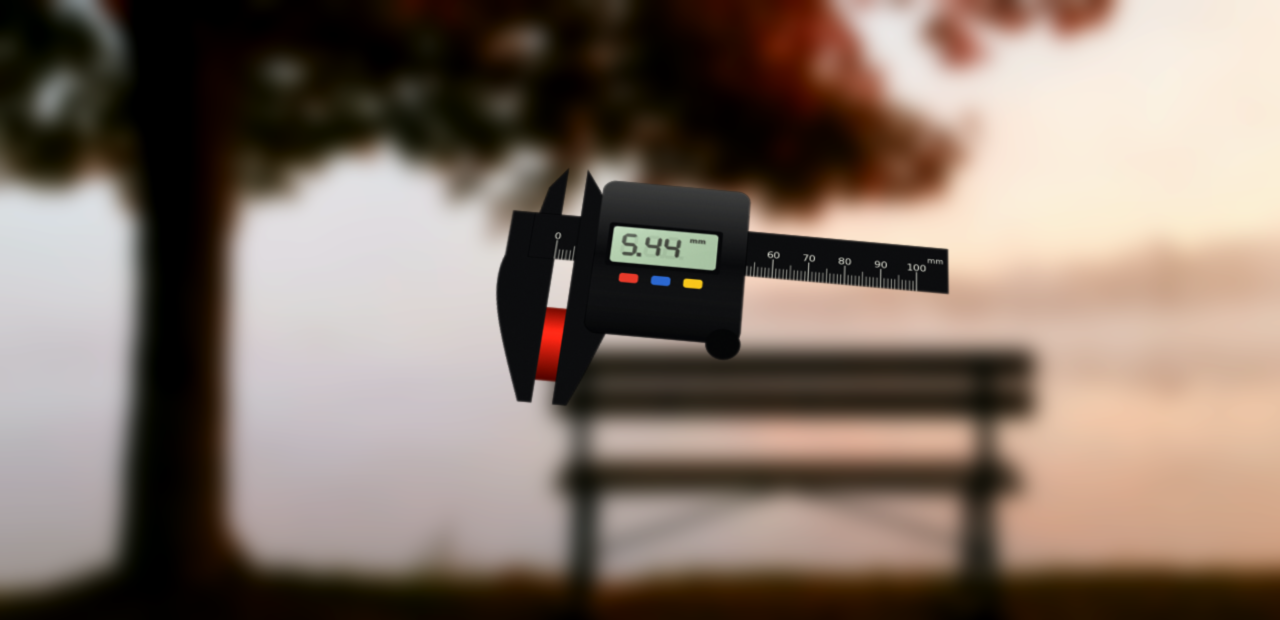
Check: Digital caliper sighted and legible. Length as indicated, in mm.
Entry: 5.44 mm
